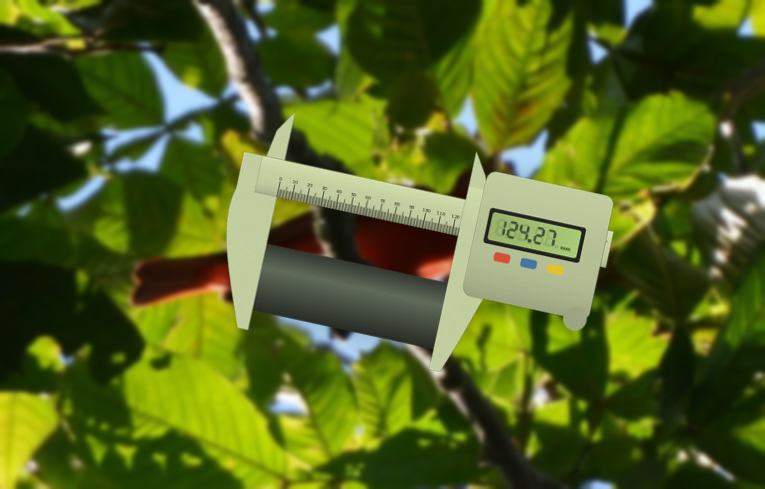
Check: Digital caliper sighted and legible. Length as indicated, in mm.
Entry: 124.27 mm
